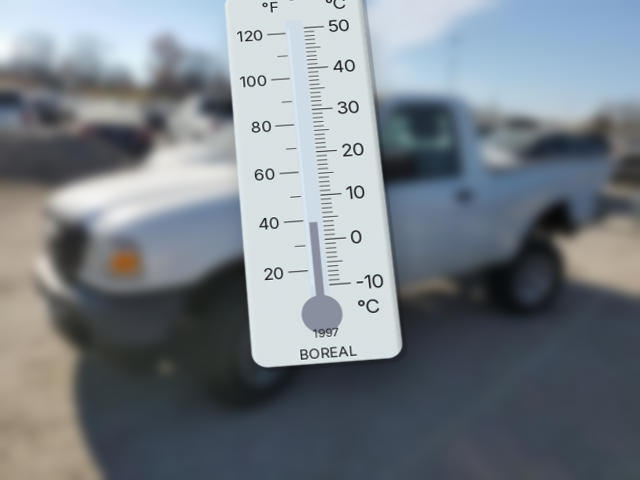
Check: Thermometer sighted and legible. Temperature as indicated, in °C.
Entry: 4 °C
